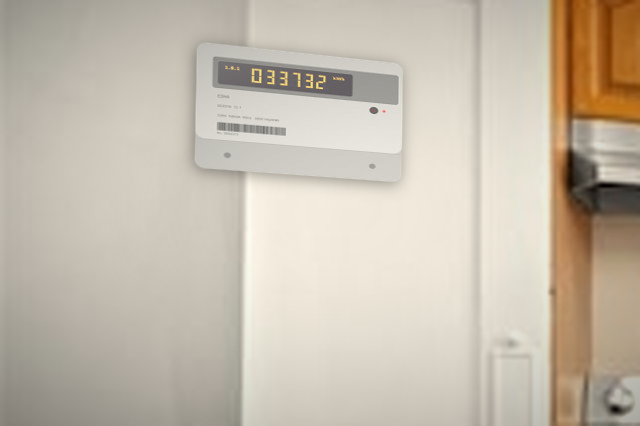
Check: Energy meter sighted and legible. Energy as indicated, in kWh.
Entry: 33732 kWh
